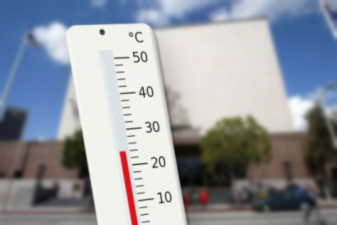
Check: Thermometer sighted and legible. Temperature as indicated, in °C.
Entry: 24 °C
